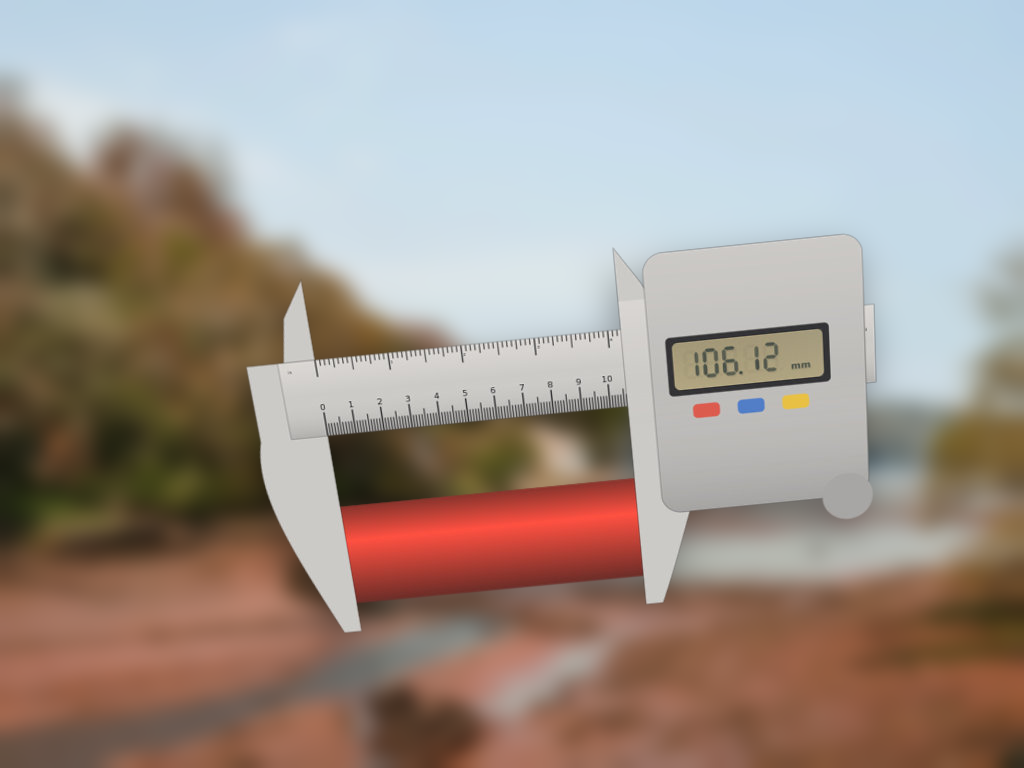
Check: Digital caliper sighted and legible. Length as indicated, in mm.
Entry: 106.12 mm
